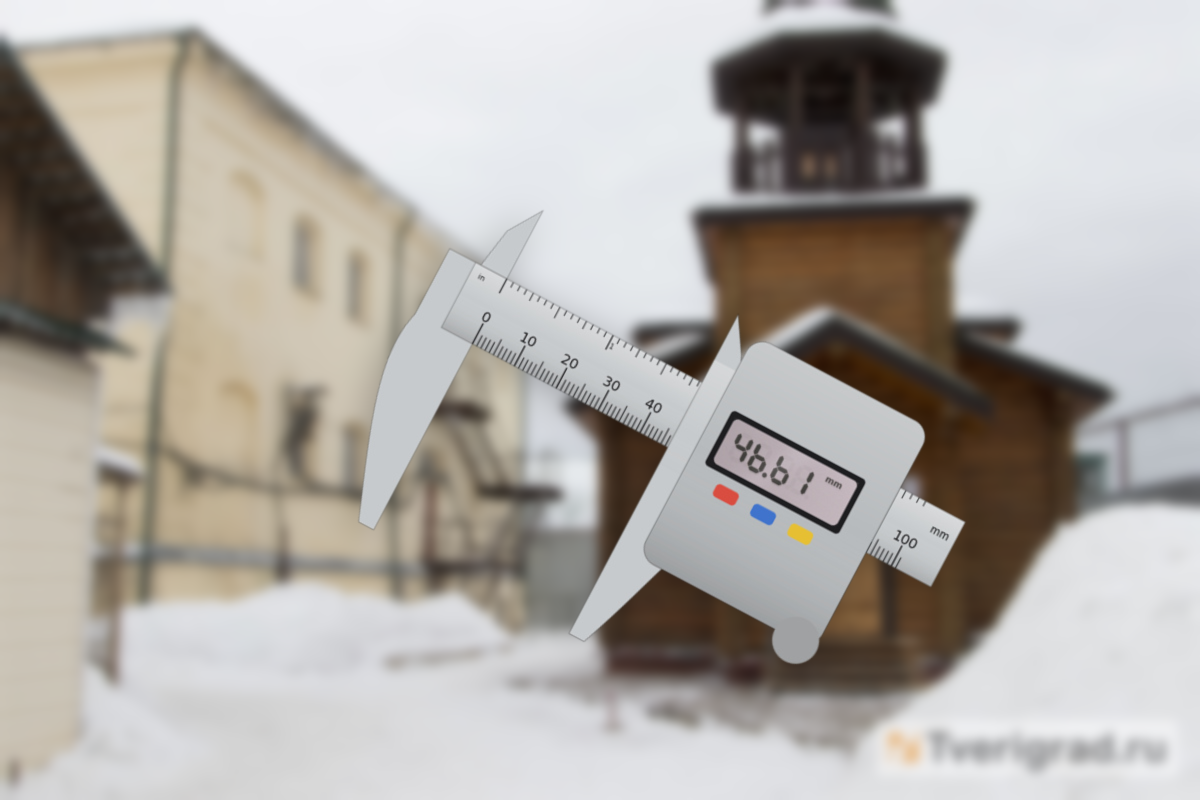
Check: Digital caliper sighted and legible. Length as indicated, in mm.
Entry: 46.61 mm
